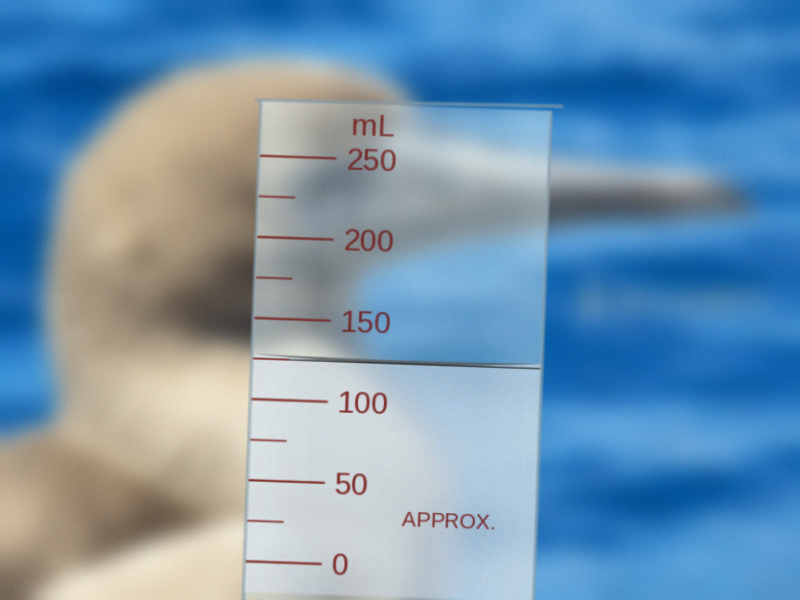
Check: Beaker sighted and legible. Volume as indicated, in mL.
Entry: 125 mL
